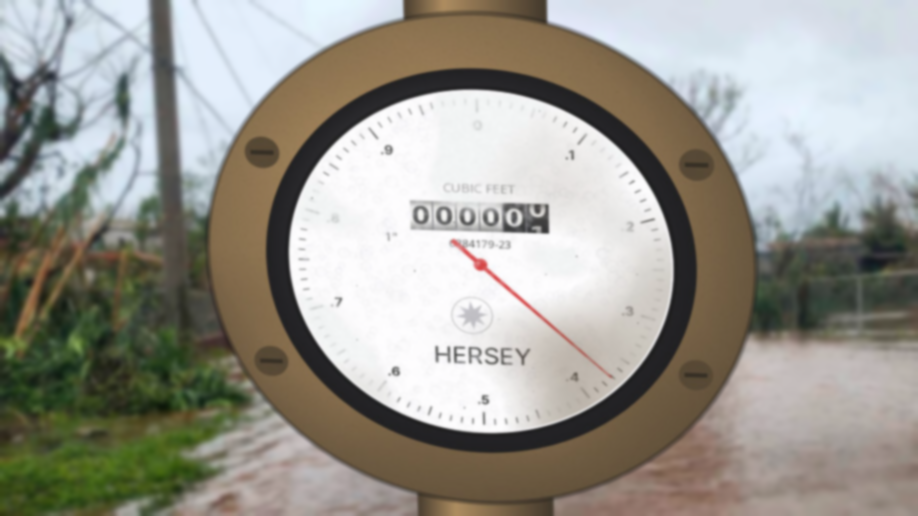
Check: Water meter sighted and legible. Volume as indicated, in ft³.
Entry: 0.37 ft³
